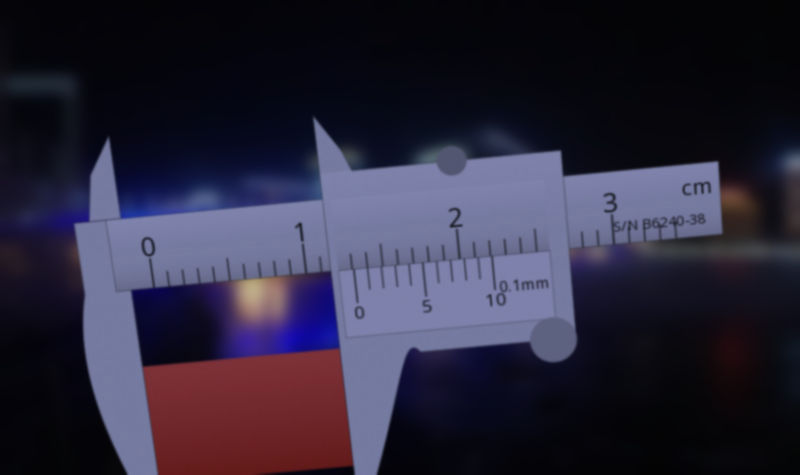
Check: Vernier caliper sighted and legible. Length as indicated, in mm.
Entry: 13.1 mm
